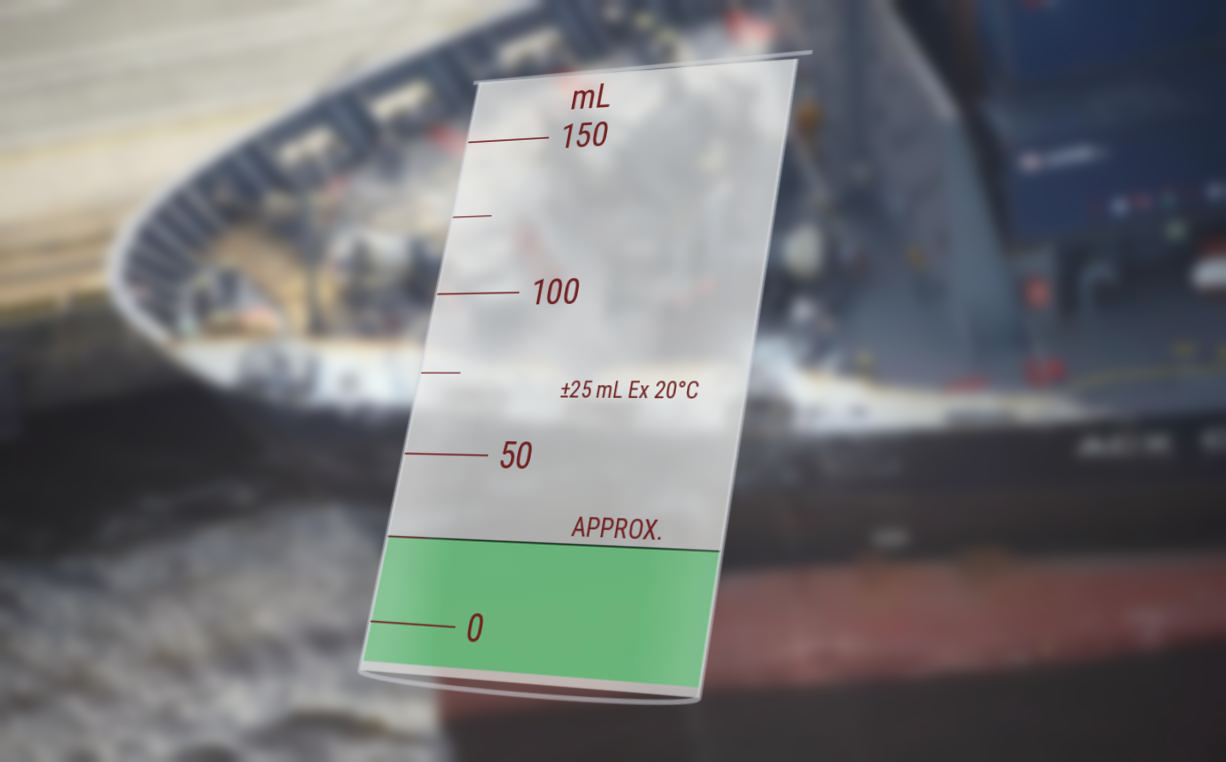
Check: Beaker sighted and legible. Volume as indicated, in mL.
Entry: 25 mL
